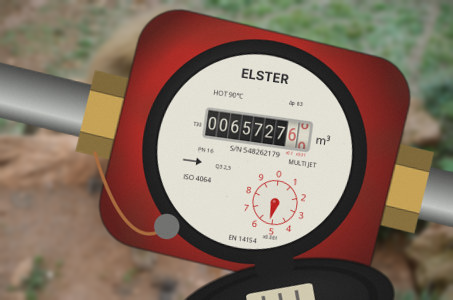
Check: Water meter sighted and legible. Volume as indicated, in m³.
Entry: 65727.685 m³
